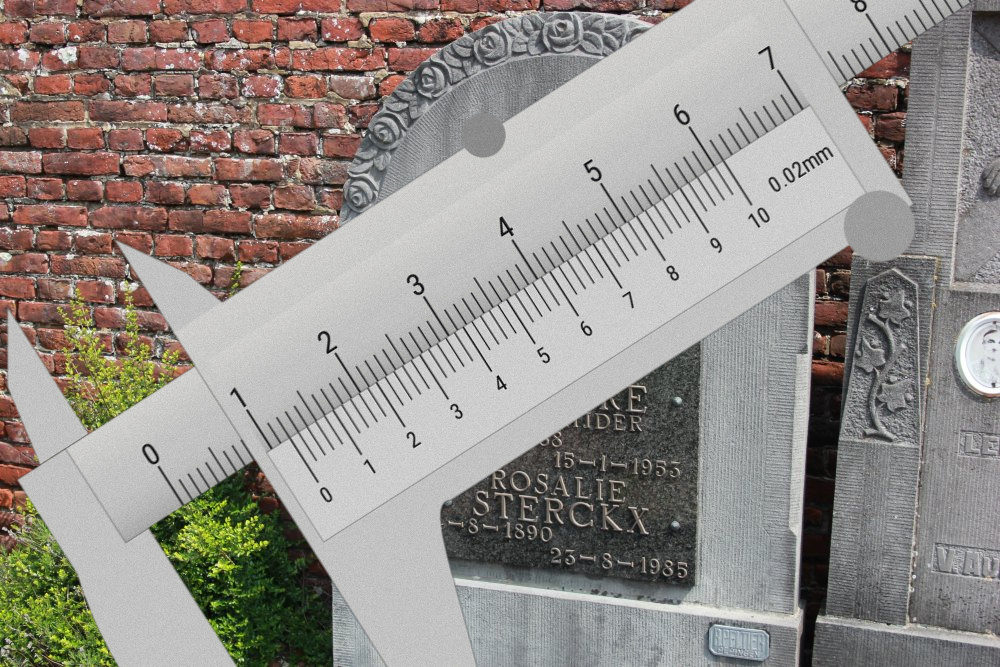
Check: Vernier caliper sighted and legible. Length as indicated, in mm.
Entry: 12.0 mm
